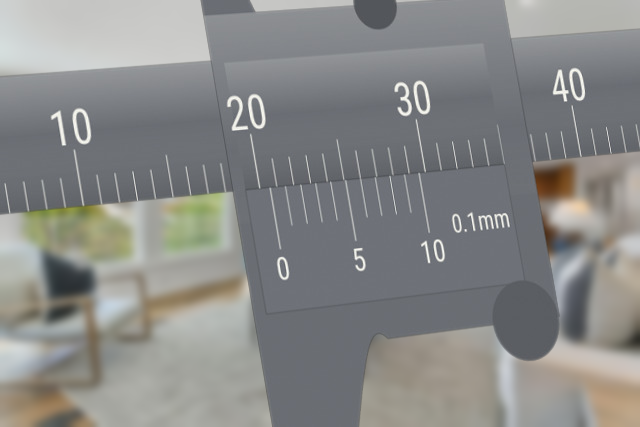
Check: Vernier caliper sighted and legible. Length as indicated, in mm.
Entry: 20.6 mm
